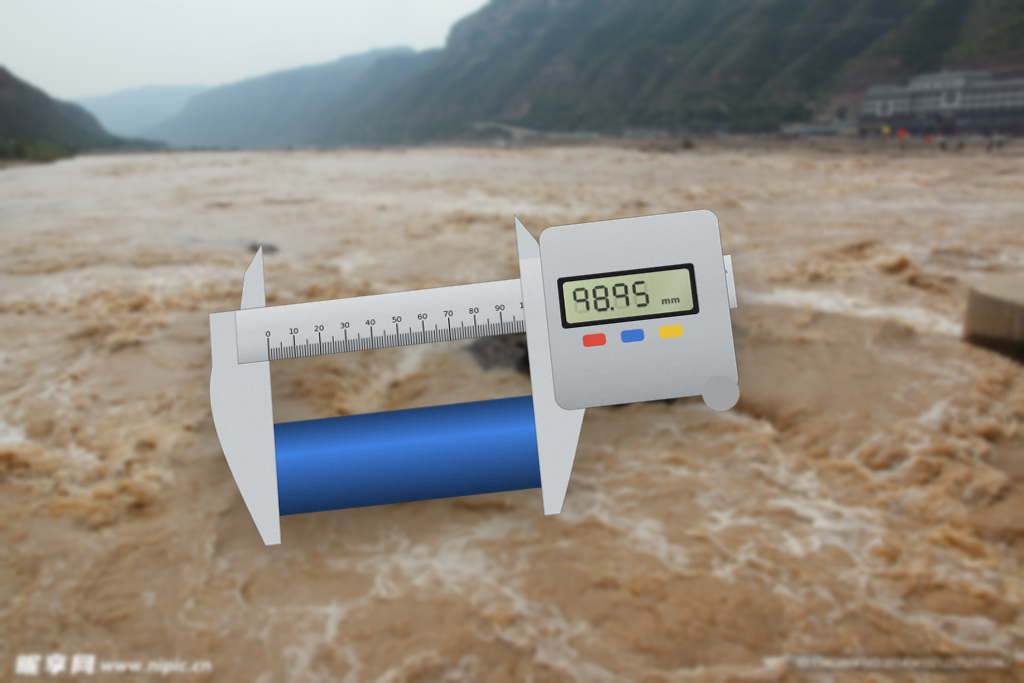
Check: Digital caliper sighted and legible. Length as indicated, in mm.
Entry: 98.95 mm
